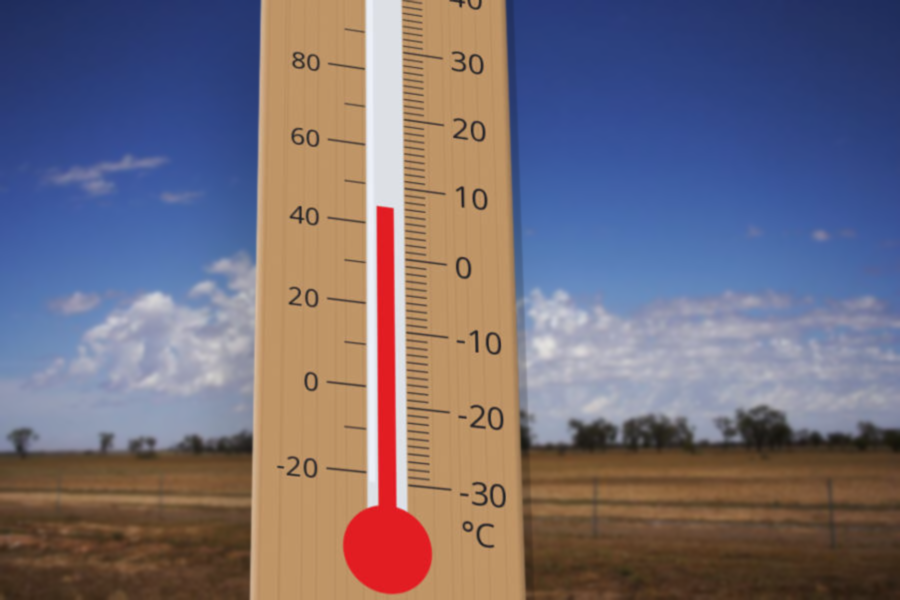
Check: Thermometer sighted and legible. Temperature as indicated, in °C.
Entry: 7 °C
